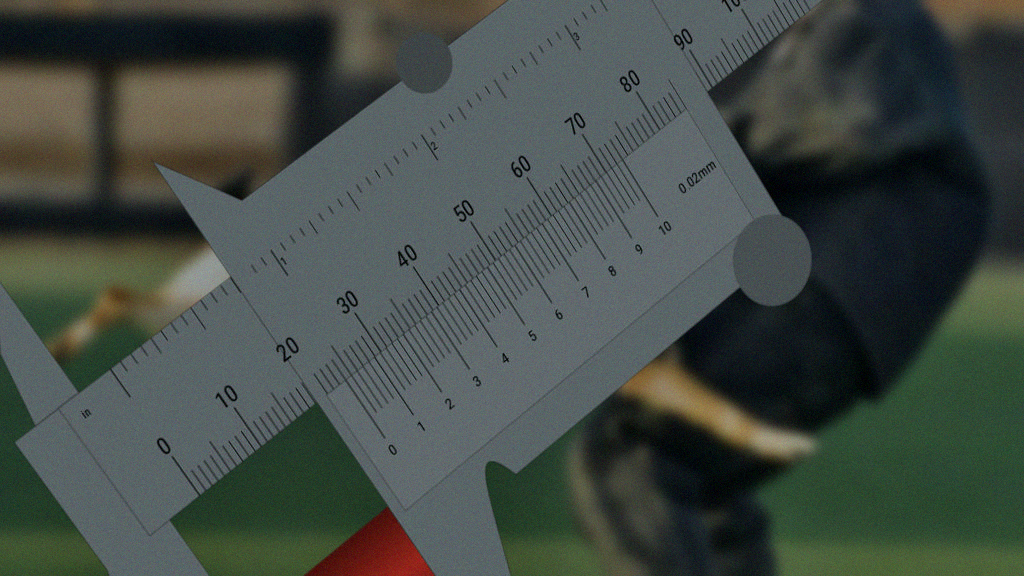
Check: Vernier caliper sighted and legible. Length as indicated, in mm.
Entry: 24.0 mm
